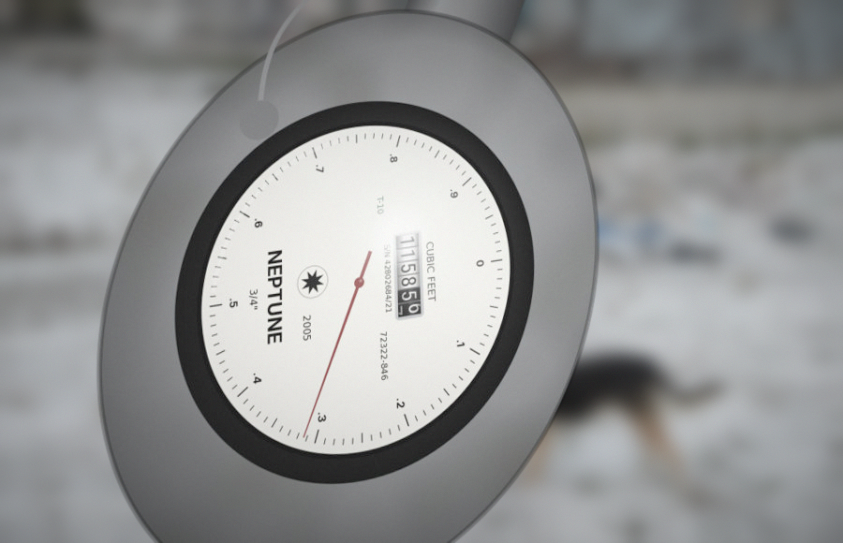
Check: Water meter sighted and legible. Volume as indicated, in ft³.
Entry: 115856.31 ft³
